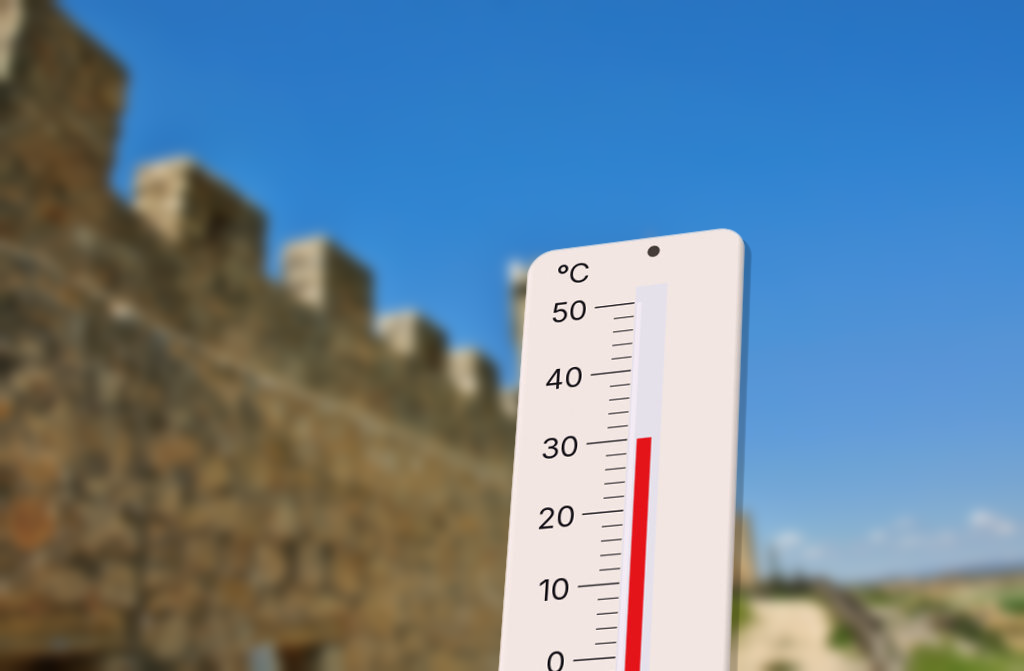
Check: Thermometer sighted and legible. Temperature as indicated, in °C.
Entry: 30 °C
